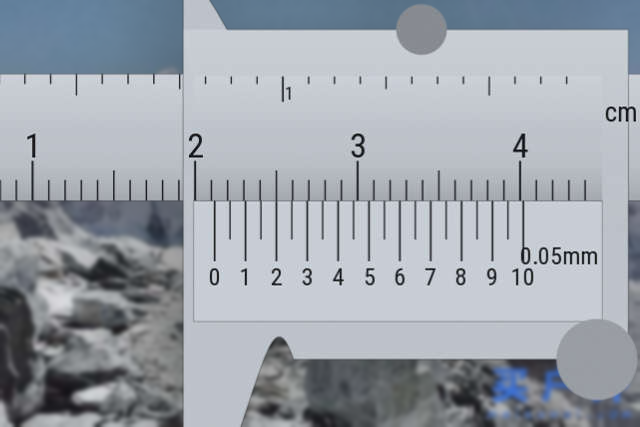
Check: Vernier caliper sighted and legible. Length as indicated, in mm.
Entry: 21.2 mm
